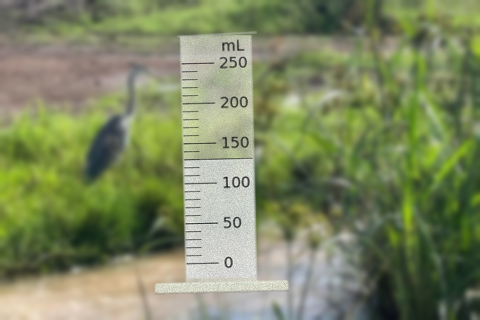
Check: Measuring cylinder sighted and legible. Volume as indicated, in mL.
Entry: 130 mL
